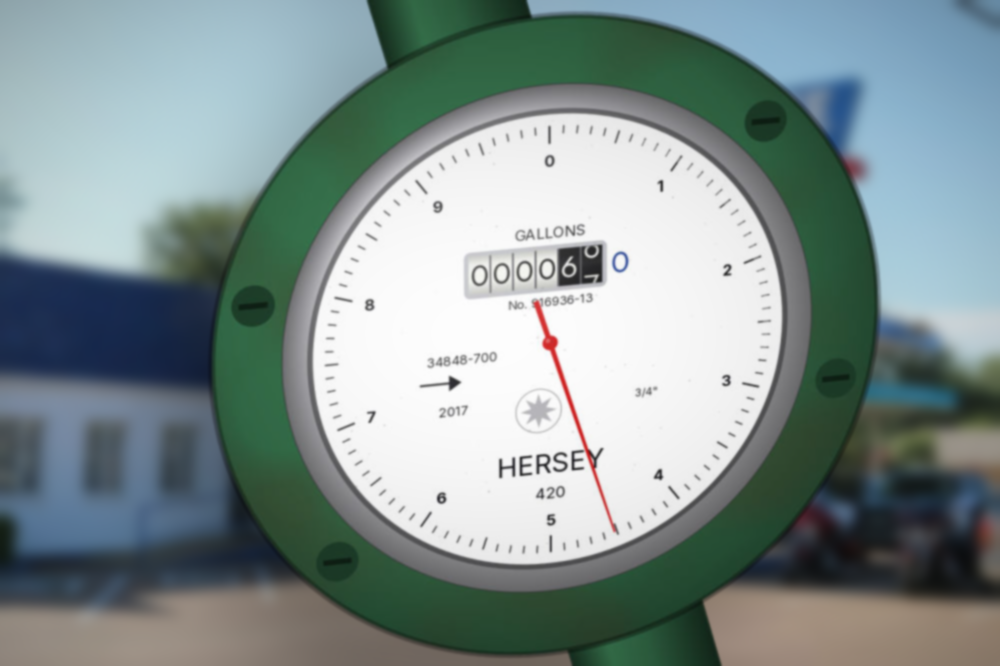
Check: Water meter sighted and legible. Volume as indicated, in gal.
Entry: 664.5 gal
